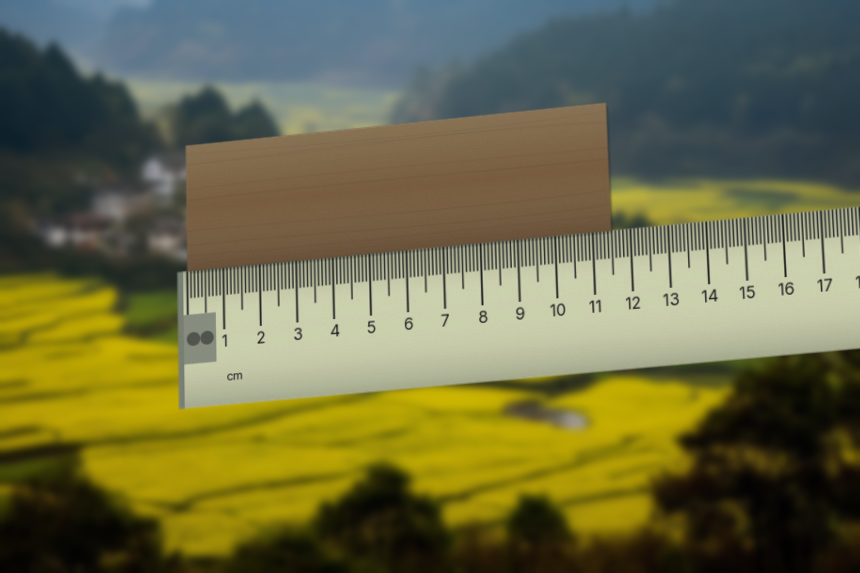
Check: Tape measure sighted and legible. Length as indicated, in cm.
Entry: 11.5 cm
